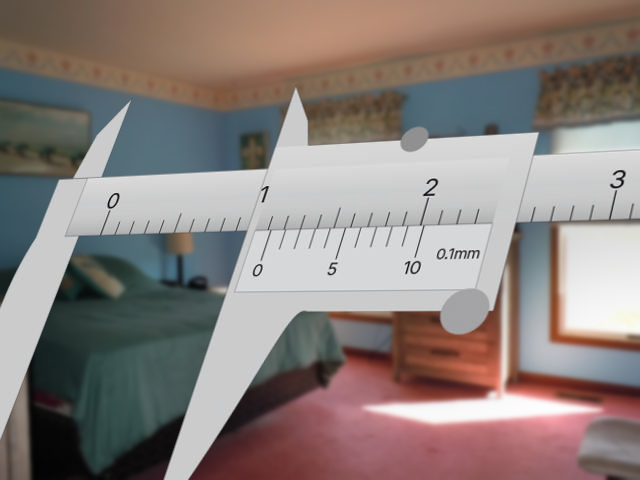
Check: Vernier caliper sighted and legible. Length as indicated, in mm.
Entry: 11.2 mm
